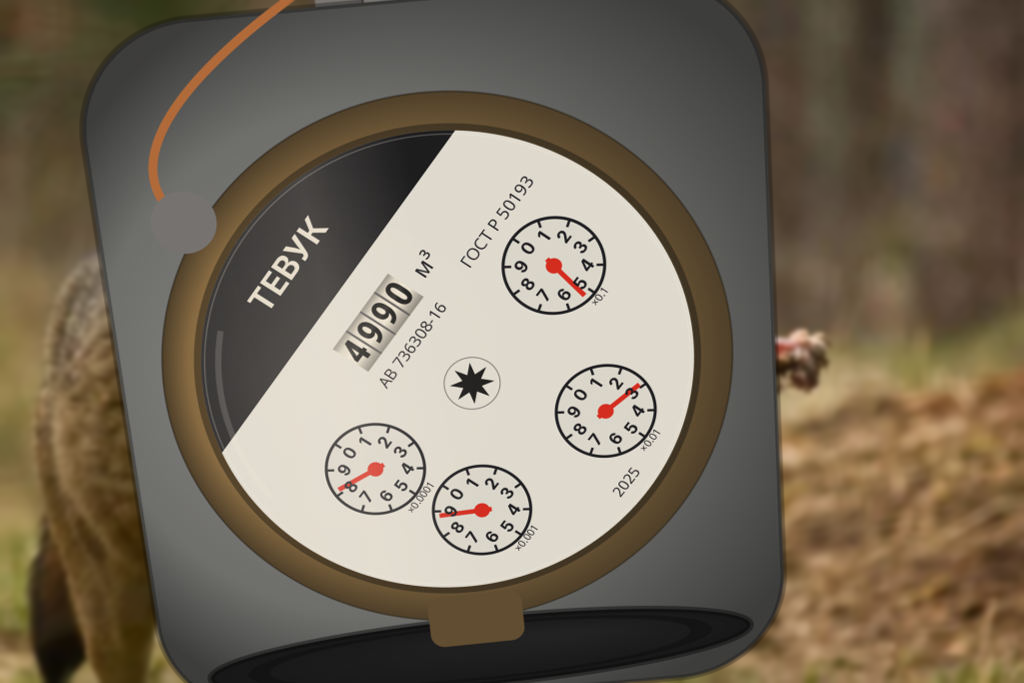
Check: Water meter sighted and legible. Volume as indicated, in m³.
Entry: 4990.5288 m³
